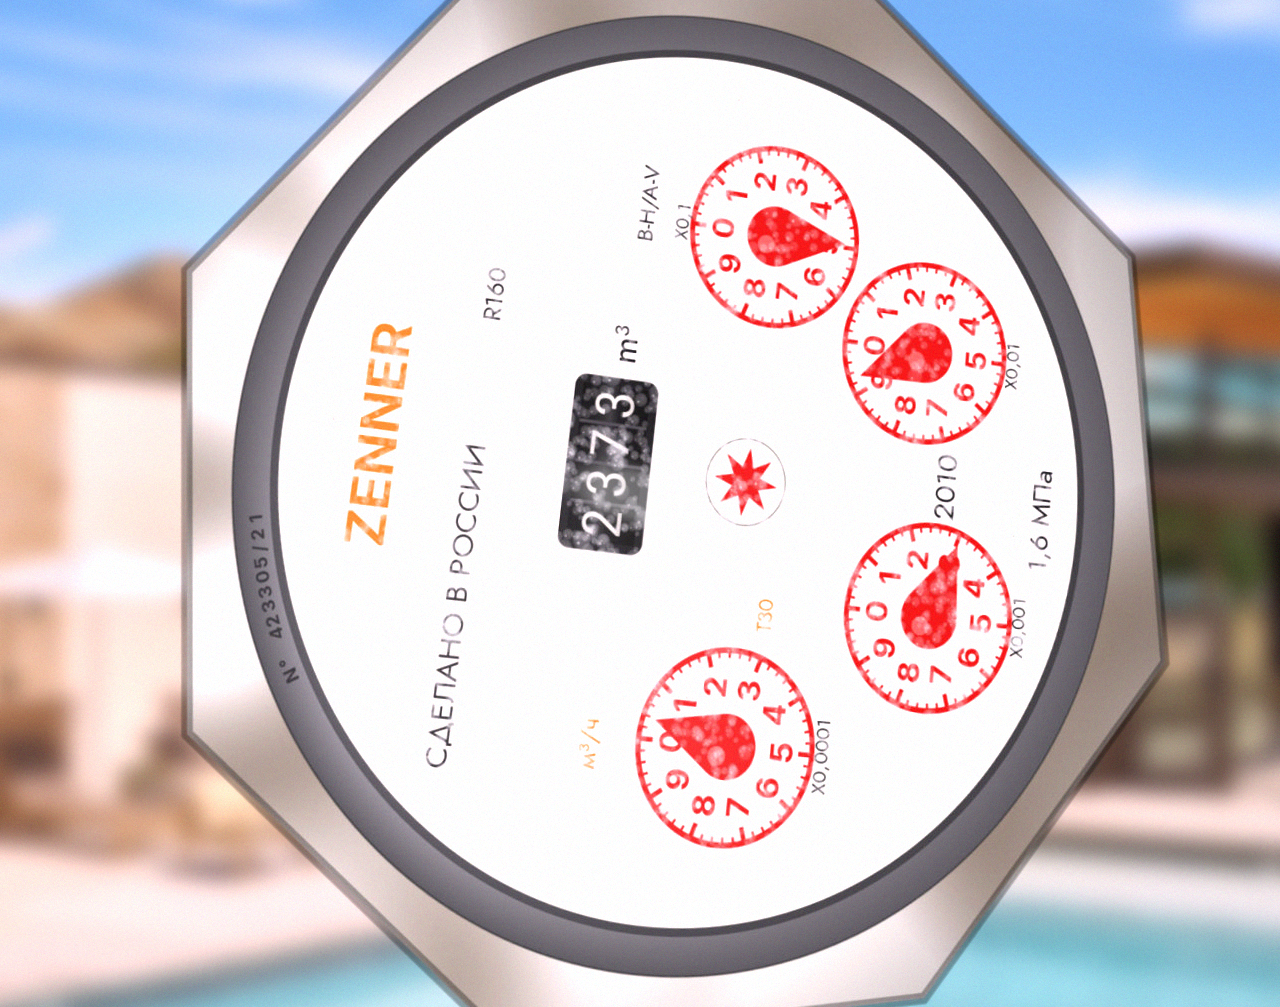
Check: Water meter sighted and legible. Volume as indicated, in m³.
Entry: 2373.4930 m³
